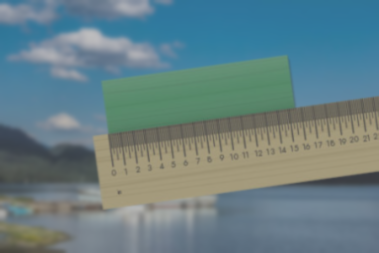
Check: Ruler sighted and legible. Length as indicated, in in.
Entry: 15.5 in
